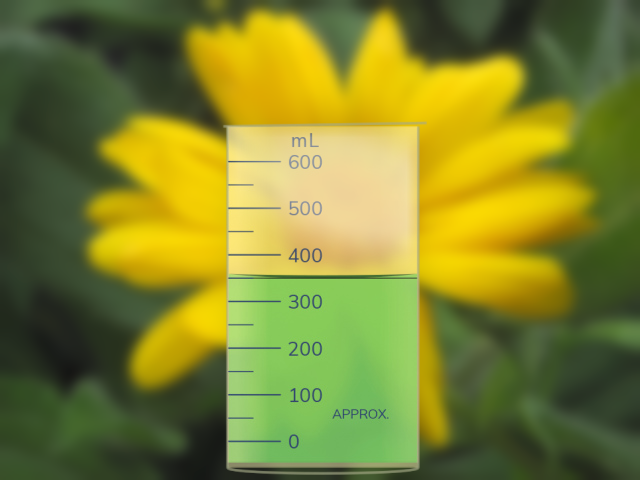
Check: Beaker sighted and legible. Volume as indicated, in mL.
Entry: 350 mL
